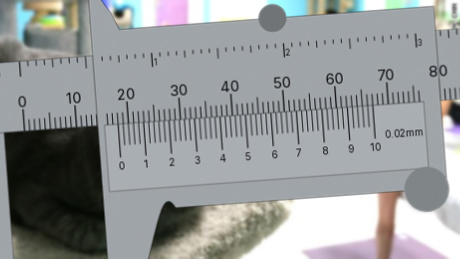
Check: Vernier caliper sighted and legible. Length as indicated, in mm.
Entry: 18.0 mm
